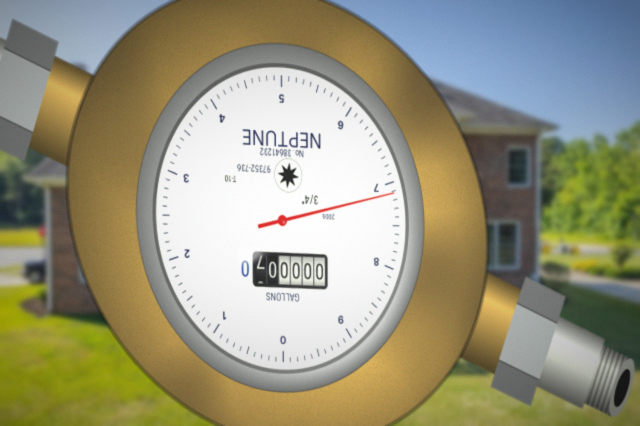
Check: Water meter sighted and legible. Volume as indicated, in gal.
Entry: 67.1 gal
